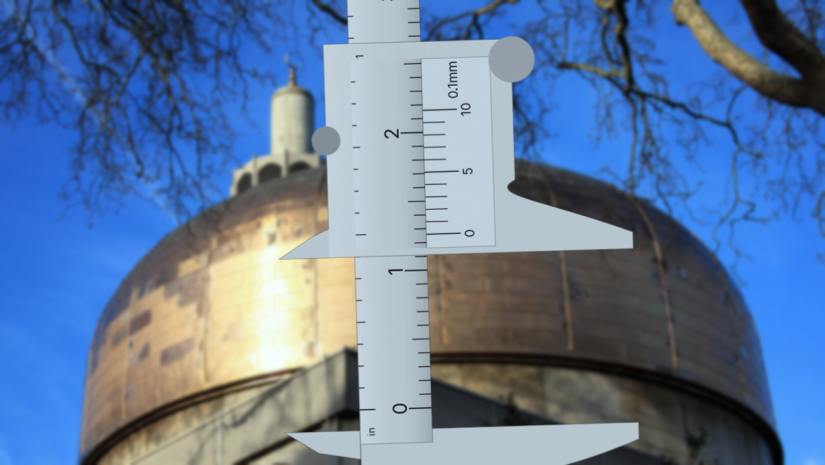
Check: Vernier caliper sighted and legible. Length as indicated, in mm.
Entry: 12.6 mm
